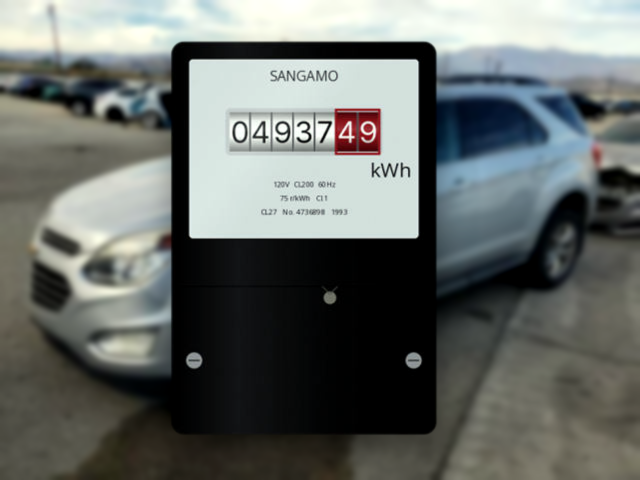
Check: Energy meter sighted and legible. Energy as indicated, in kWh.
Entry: 4937.49 kWh
